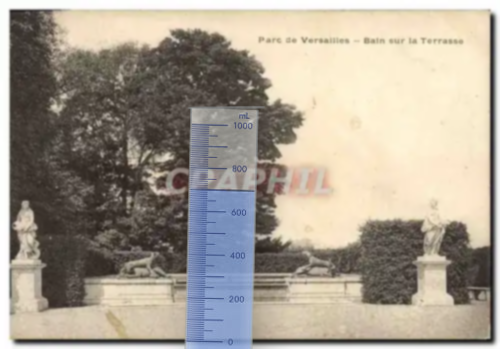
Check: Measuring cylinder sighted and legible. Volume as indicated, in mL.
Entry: 700 mL
